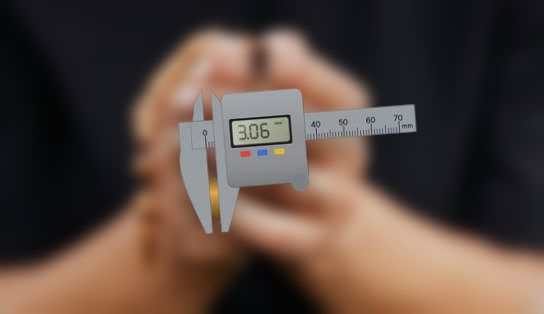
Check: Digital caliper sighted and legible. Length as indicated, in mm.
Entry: 3.06 mm
